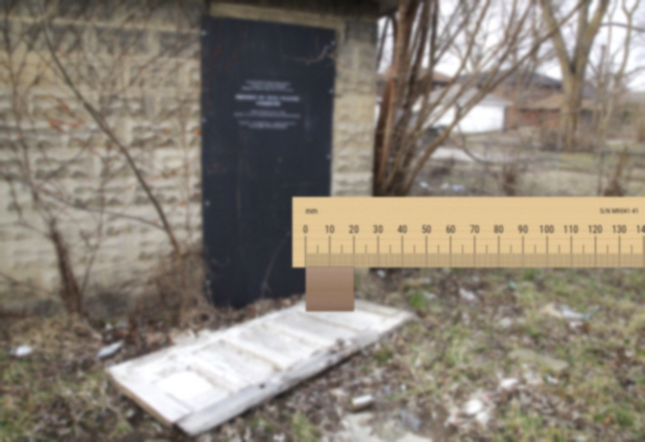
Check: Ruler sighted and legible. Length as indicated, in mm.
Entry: 20 mm
